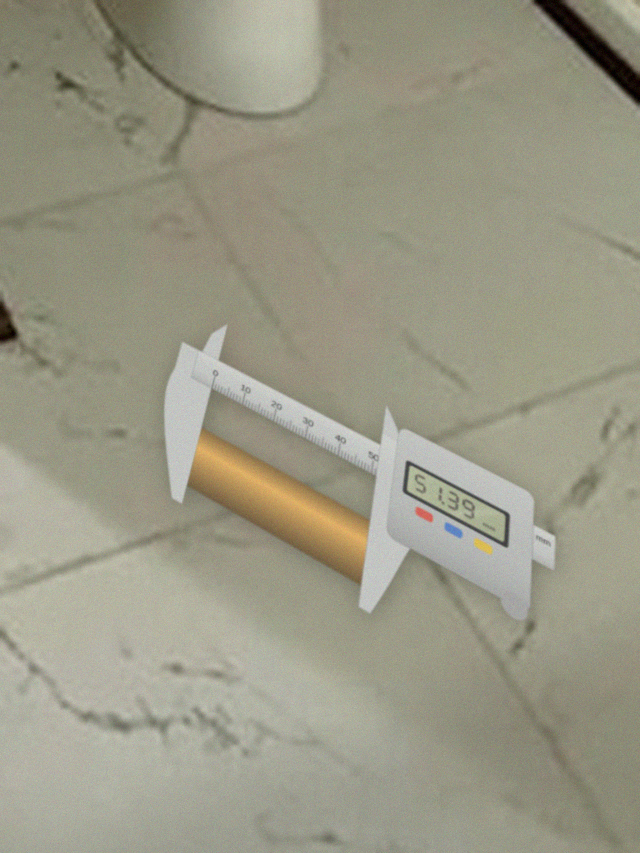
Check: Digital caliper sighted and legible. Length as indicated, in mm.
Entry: 51.39 mm
